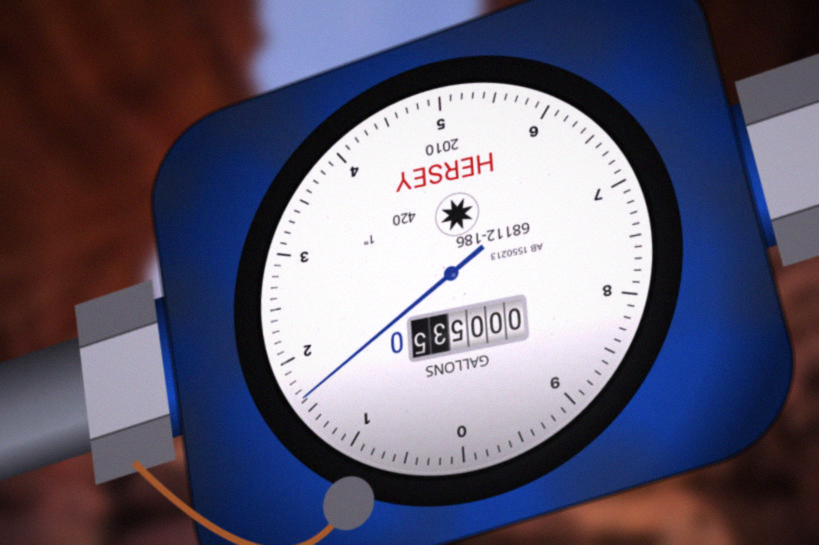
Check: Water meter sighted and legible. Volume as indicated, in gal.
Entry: 5351.6 gal
